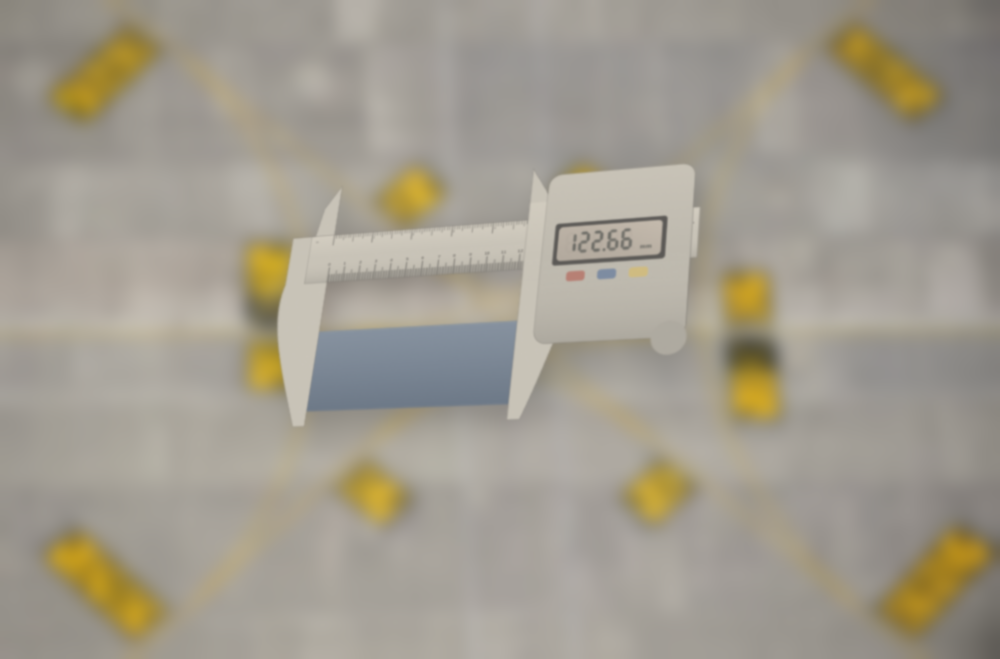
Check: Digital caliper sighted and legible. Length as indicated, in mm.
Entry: 122.66 mm
